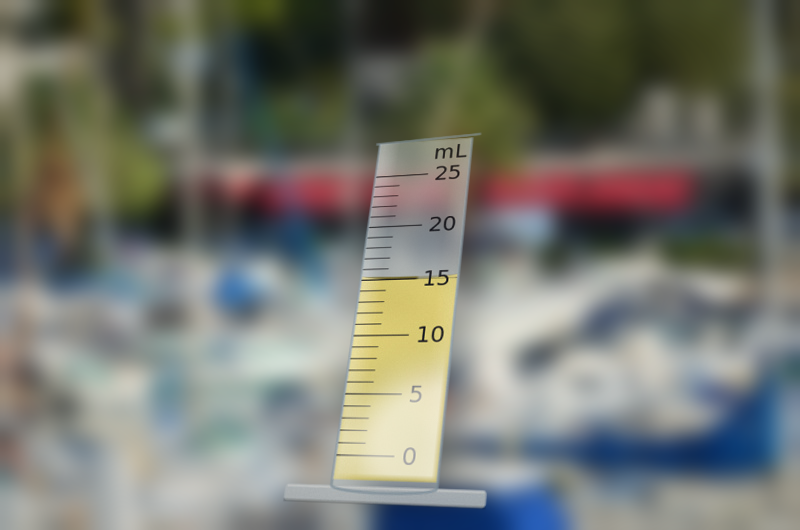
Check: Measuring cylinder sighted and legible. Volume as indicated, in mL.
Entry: 15 mL
